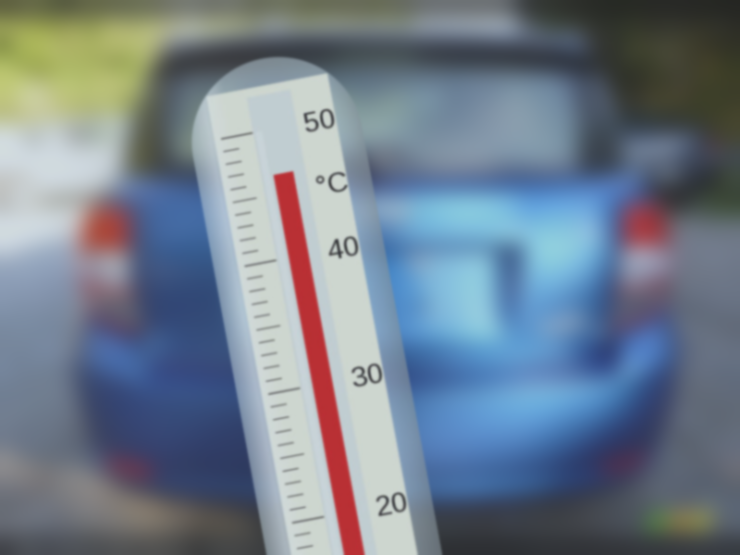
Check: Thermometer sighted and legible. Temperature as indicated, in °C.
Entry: 46.5 °C
